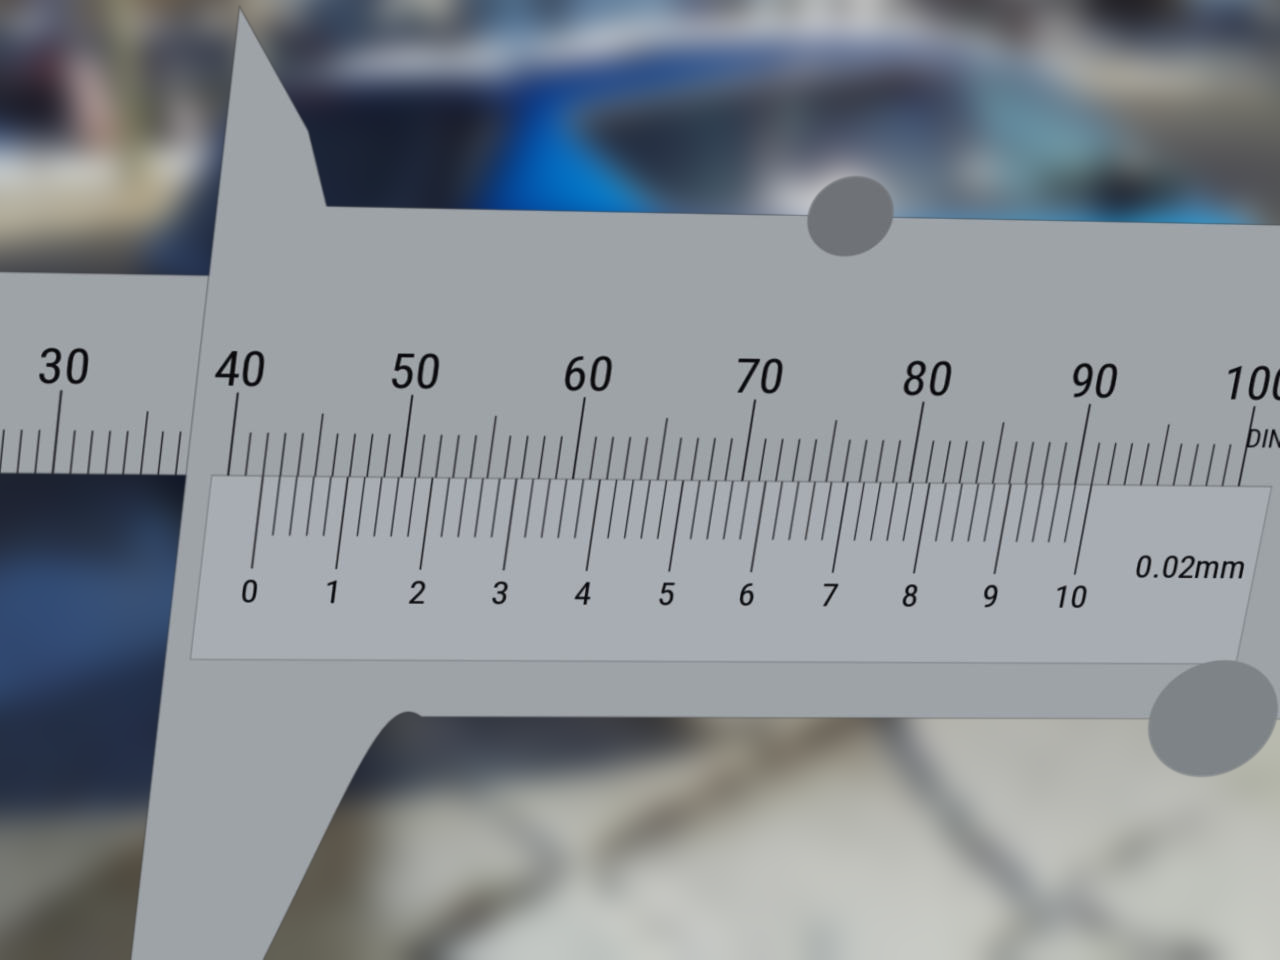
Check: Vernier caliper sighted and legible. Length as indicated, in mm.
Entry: 42.0 mm
